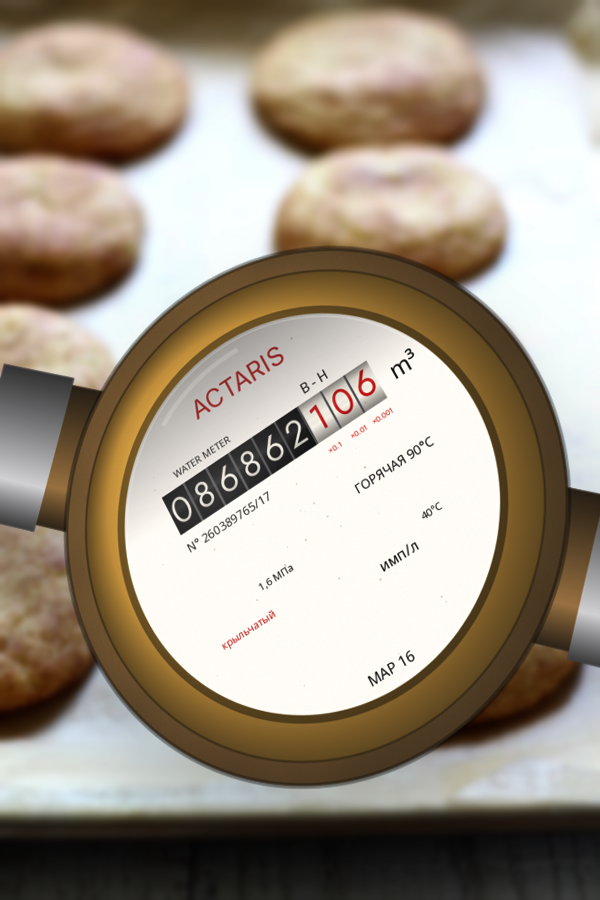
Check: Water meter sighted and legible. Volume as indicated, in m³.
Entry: 86862.106 m³
